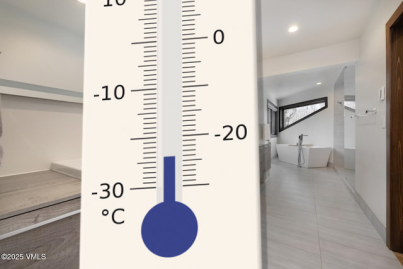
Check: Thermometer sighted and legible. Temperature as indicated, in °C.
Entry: -24 °C
